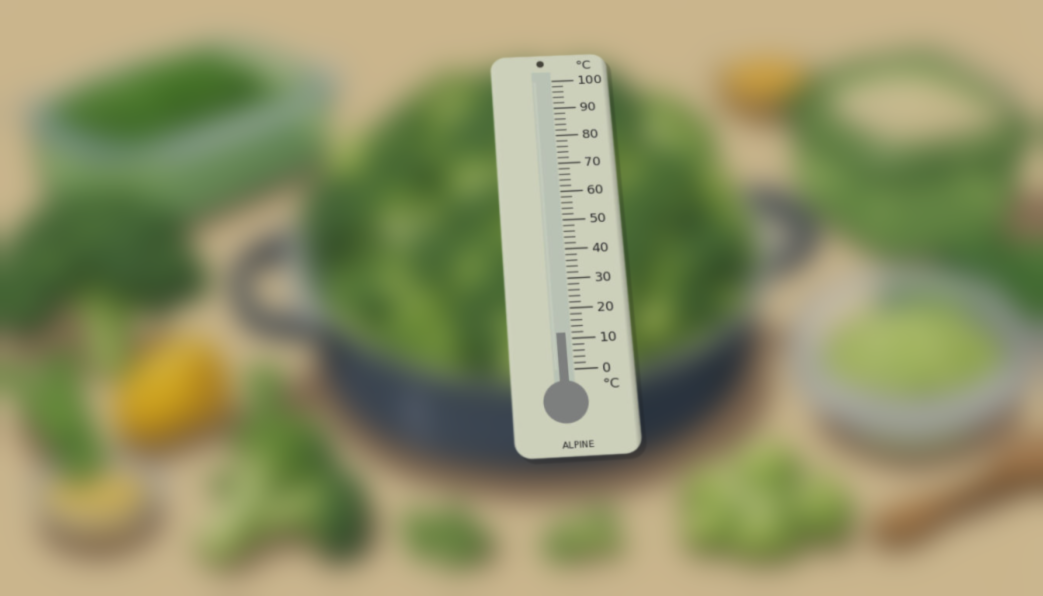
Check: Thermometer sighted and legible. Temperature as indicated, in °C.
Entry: 12 °C
